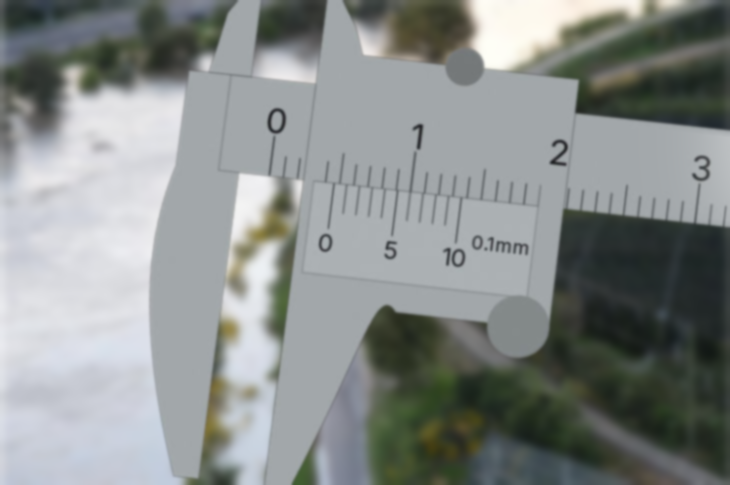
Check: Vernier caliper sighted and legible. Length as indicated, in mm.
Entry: 4.6 mm
